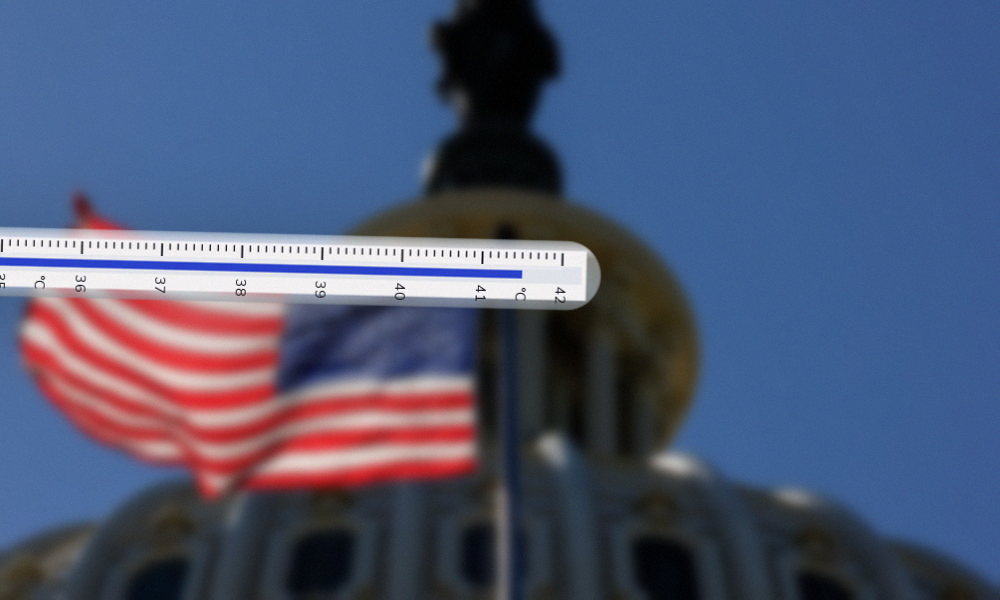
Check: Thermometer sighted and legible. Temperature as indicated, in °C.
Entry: 41.5 °C
